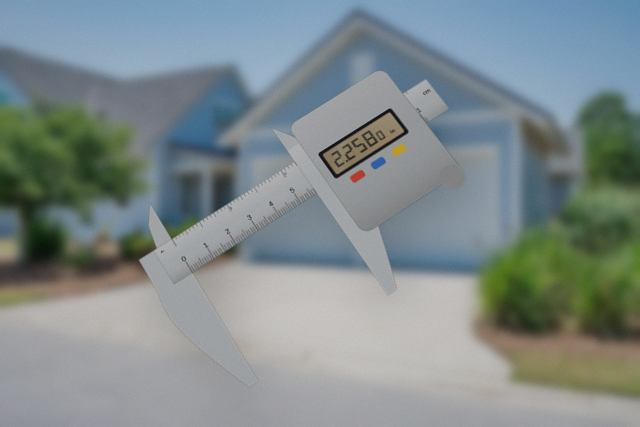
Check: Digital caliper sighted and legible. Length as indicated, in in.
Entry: 2.2580 in
